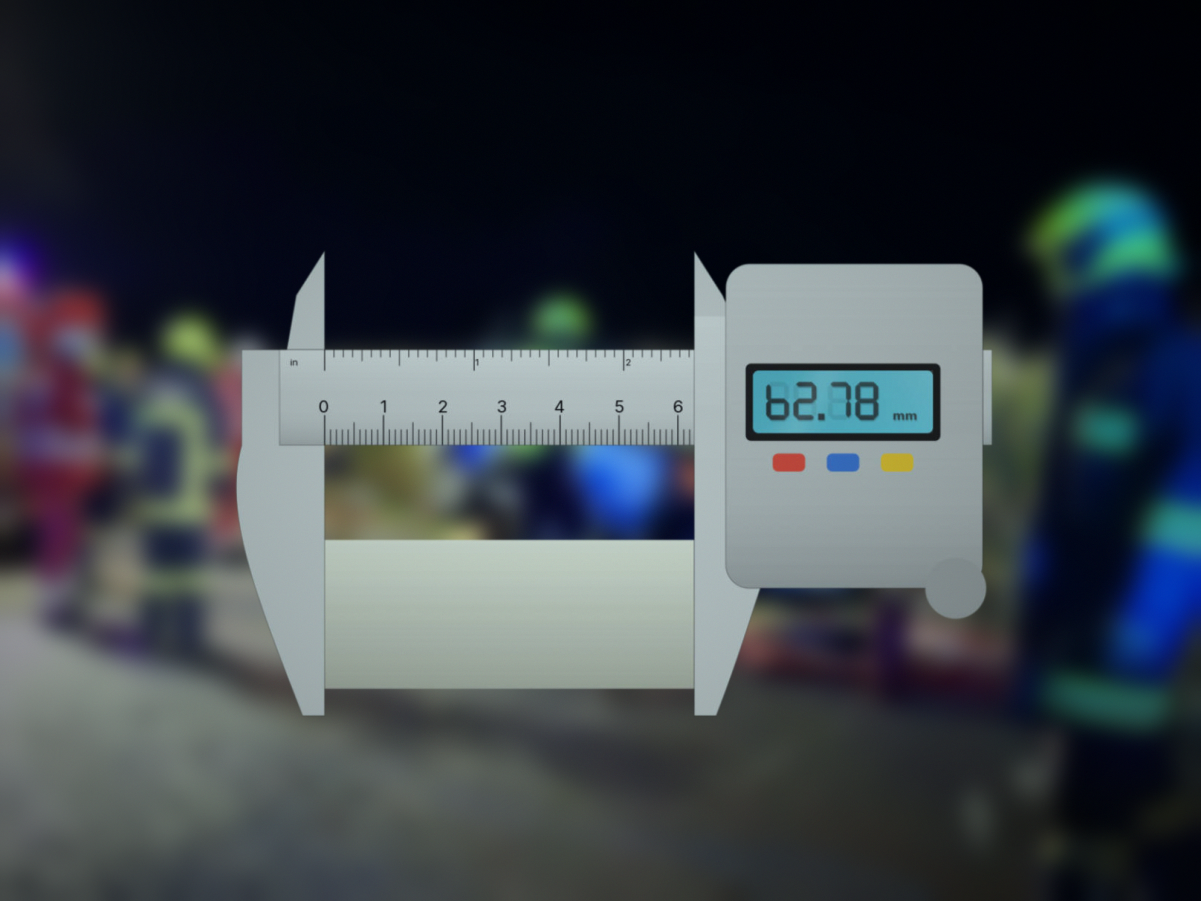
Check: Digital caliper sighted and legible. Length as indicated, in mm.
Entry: 62.78 mm
